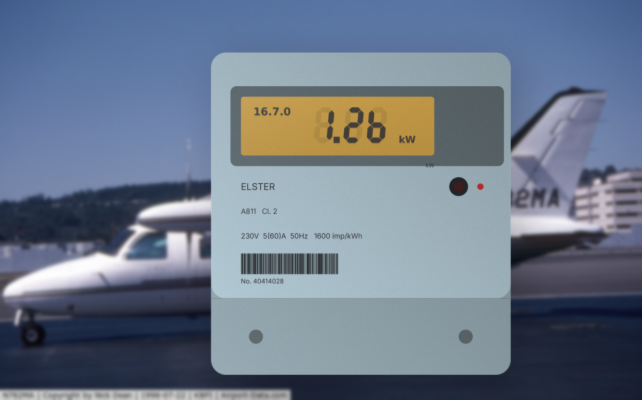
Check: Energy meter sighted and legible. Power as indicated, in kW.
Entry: 1.26 kW
